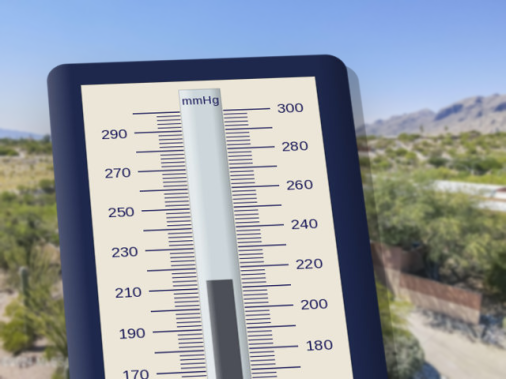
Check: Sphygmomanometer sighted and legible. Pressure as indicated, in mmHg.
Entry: 214 mmHg
